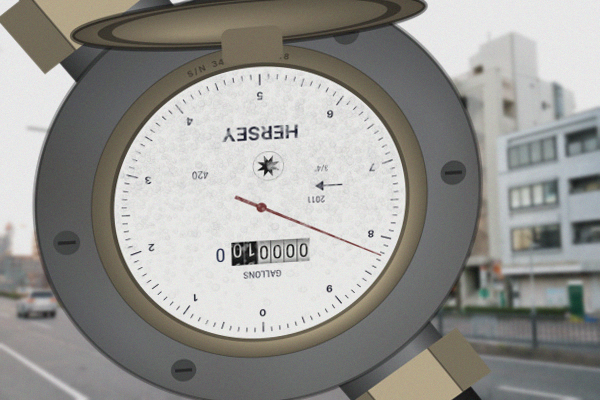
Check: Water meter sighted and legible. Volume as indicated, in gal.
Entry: 98.2 gal
